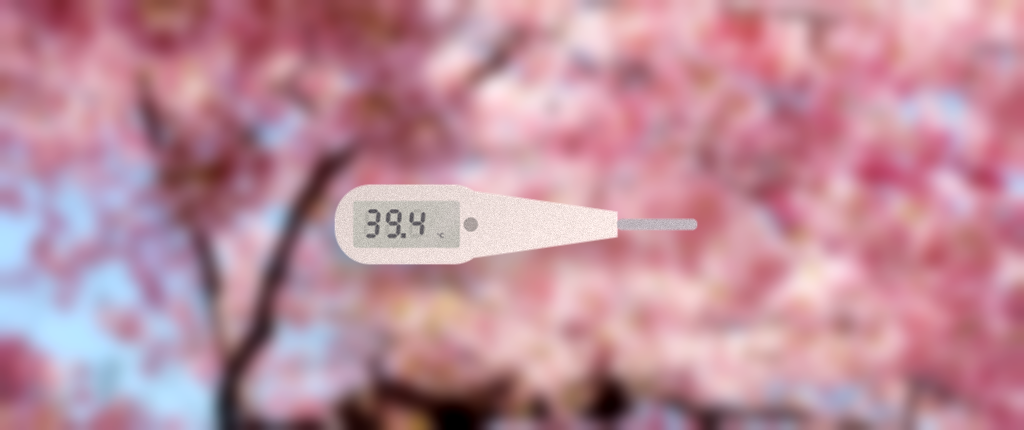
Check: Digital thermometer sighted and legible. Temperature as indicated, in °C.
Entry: 39.4 °C
